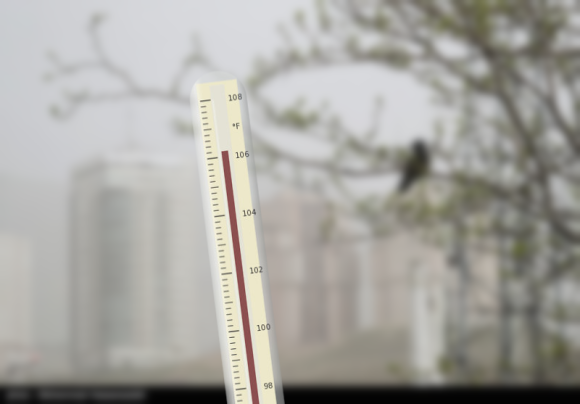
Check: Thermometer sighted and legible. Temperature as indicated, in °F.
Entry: 106.2 °F
